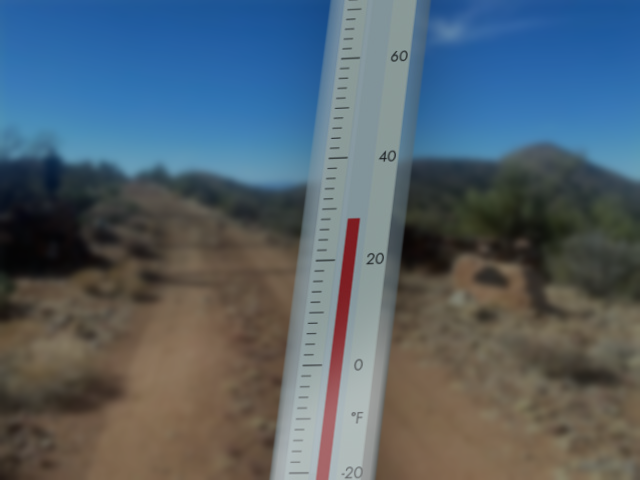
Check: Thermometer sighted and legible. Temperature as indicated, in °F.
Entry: 28 °F
